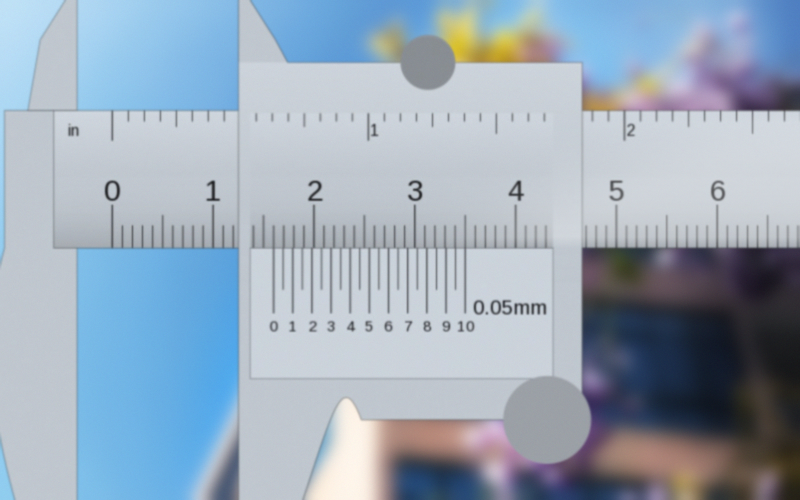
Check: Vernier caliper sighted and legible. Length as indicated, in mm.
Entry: 16.0 mm
